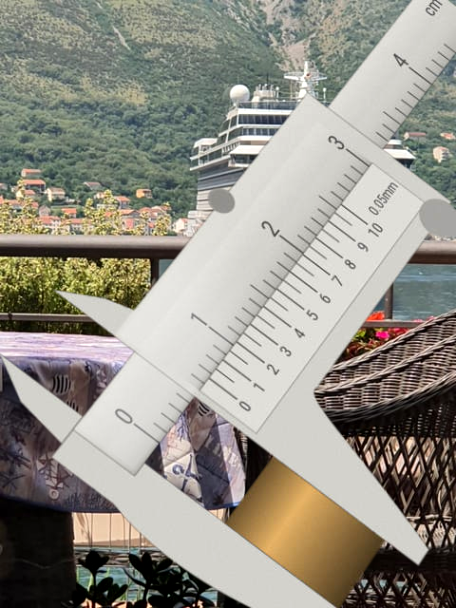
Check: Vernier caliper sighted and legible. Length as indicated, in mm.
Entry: 6.6 mm
